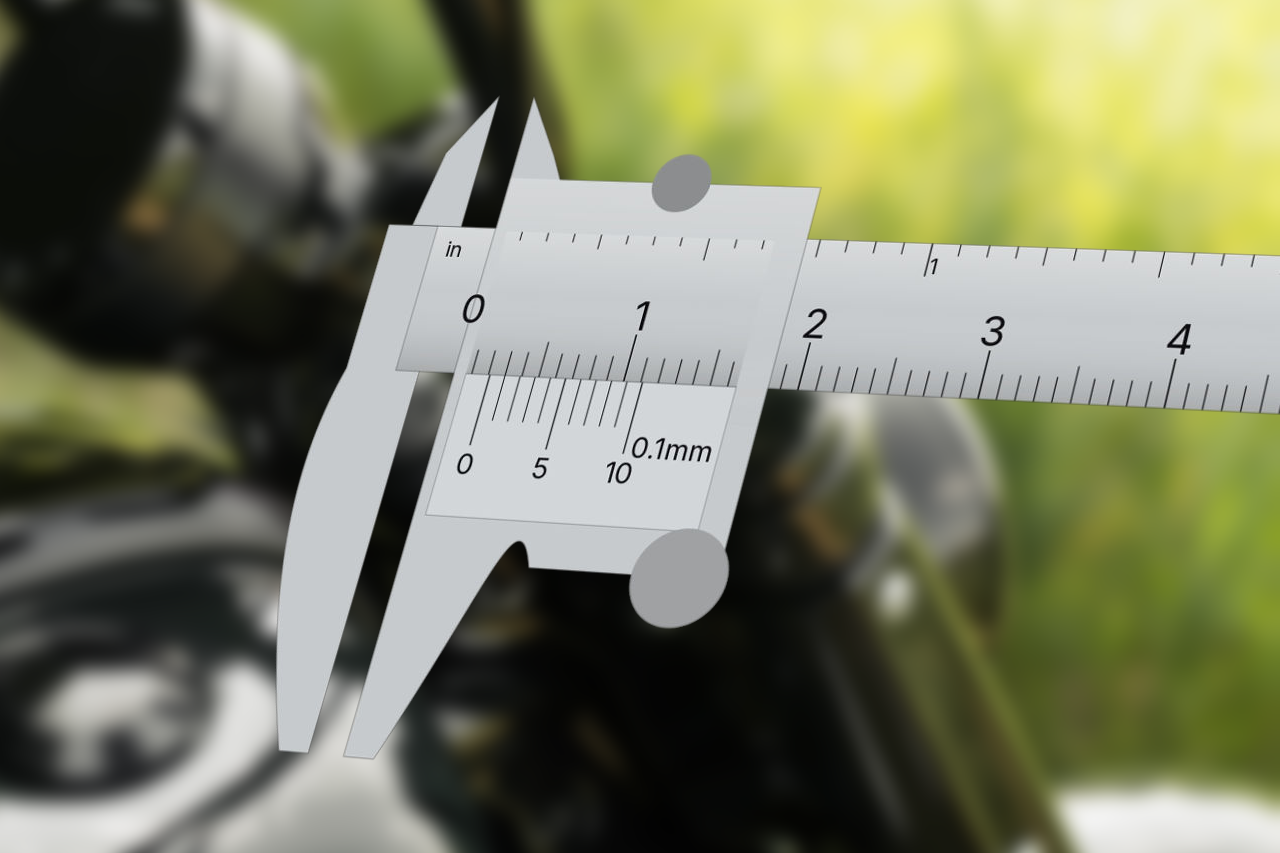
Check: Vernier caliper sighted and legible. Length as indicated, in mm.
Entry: 2.1 mm
